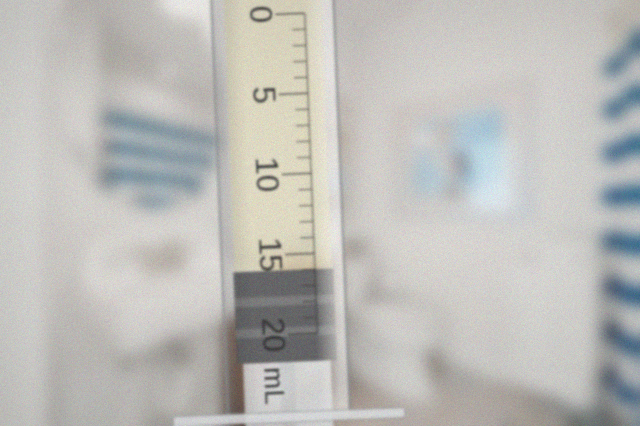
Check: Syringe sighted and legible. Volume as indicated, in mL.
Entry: 16 mL
